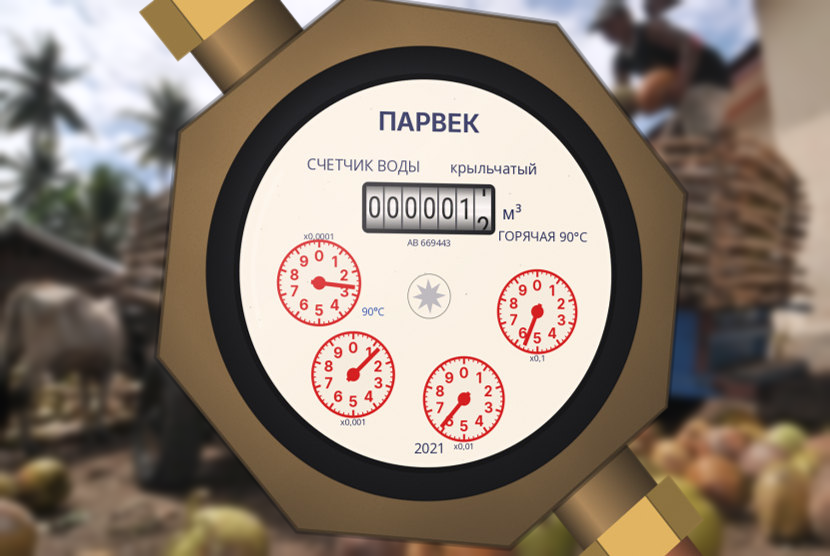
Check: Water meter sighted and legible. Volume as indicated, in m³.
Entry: 11.5612 m³
